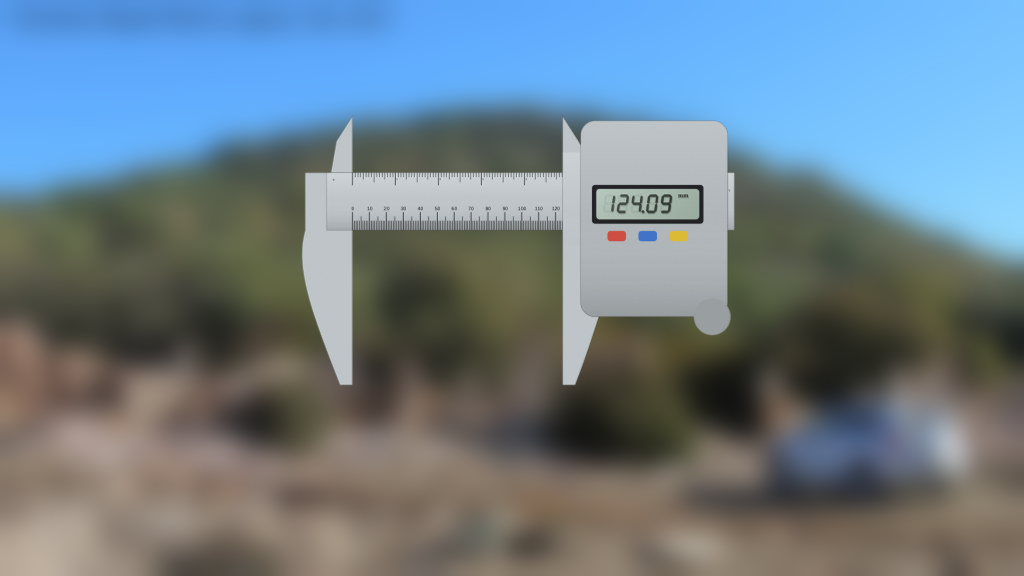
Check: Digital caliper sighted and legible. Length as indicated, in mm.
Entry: 124.09 mm
